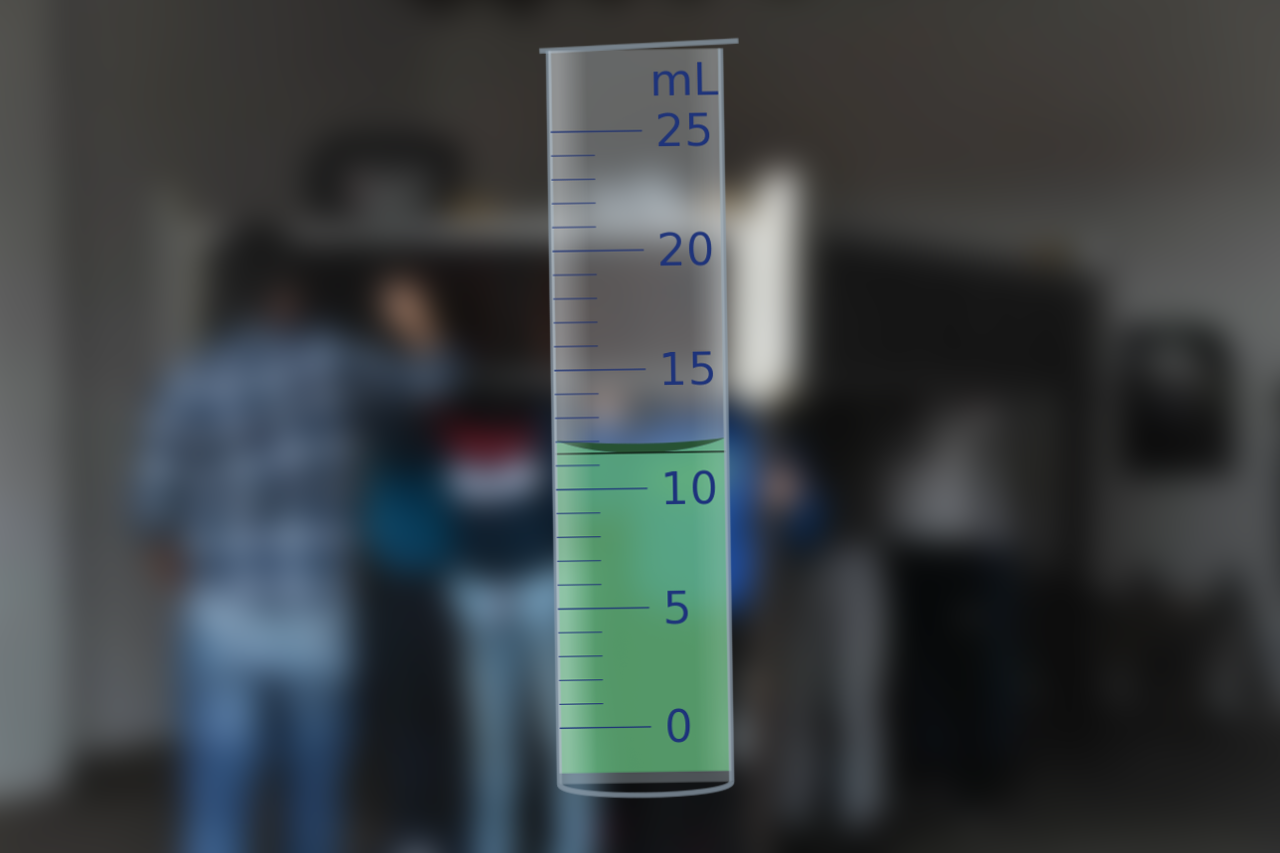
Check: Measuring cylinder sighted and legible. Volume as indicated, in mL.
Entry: 11.5 mL
